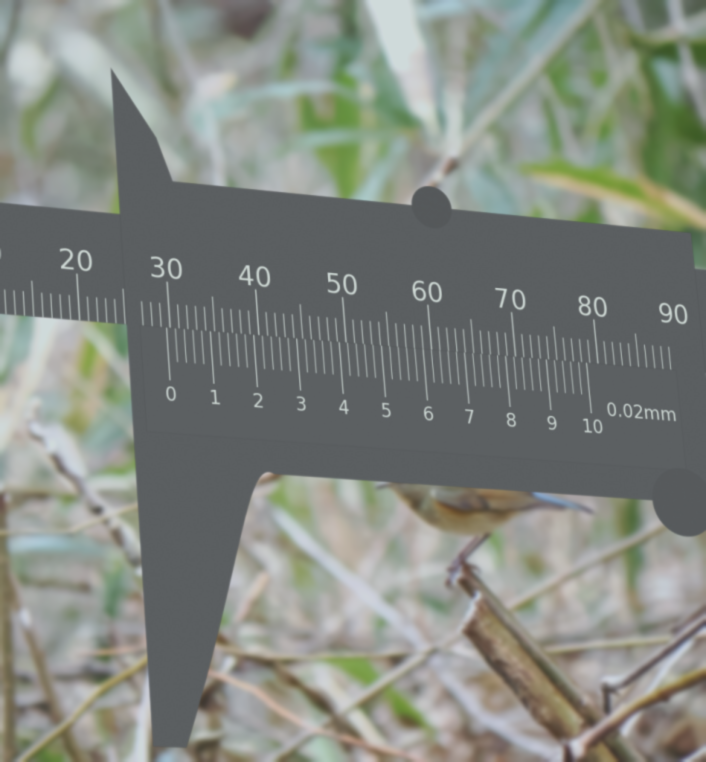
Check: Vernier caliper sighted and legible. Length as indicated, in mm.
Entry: 29.6 mm
